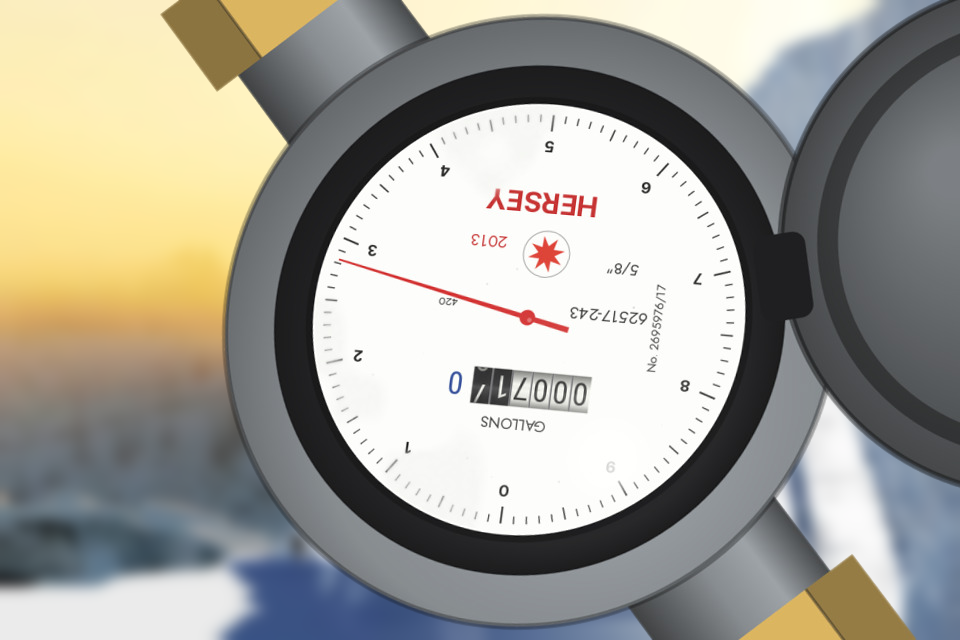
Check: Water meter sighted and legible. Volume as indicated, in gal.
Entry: 7172.8 gal
